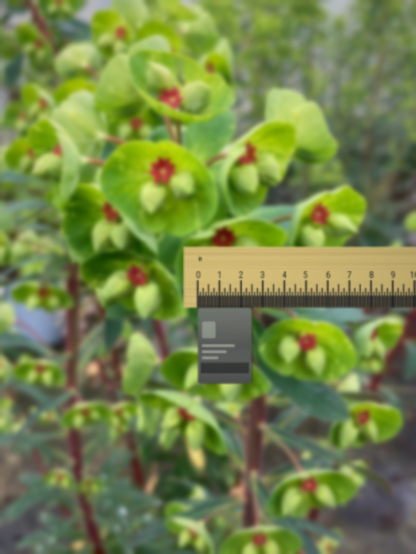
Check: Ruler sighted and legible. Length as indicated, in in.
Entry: 2.5 in
